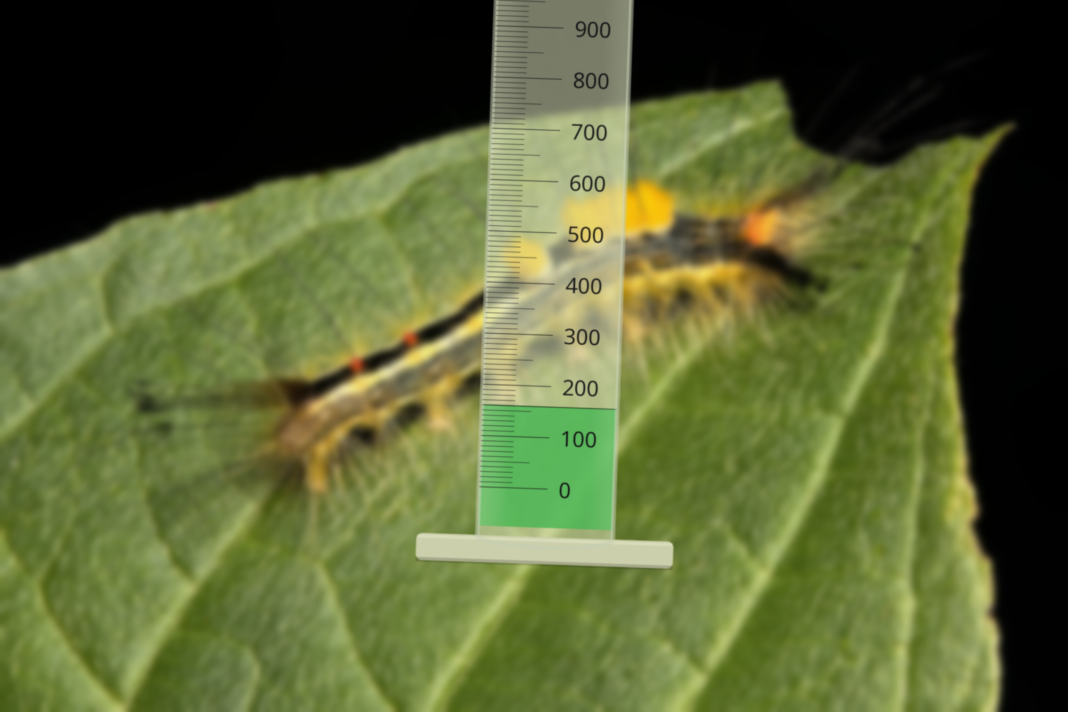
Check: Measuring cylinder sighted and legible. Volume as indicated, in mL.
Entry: 160 mL
